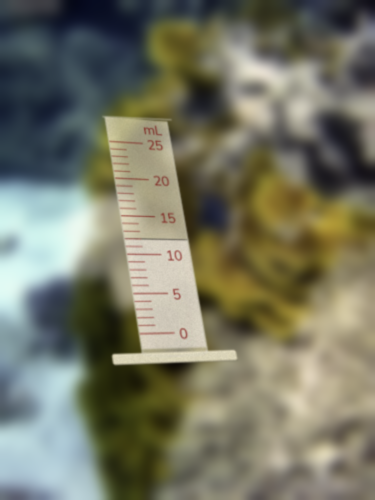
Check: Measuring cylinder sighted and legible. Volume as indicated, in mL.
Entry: 12 mL
